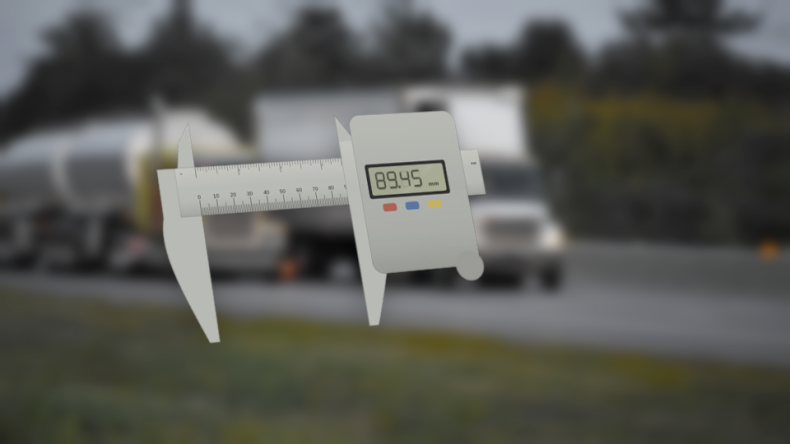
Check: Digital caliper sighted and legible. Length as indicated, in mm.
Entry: 89.45 mm
